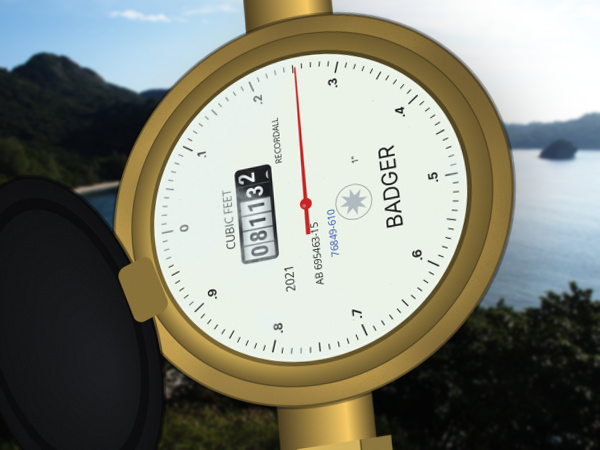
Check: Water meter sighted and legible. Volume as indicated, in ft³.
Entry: 81132.25 ft³
